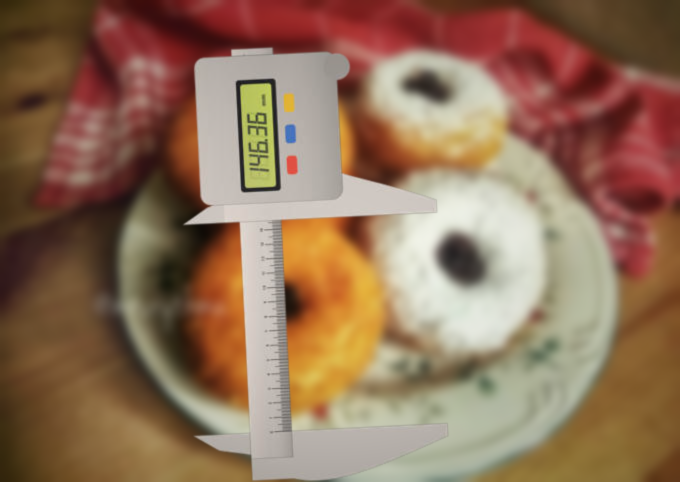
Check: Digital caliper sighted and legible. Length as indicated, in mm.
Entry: 146.36 mm
